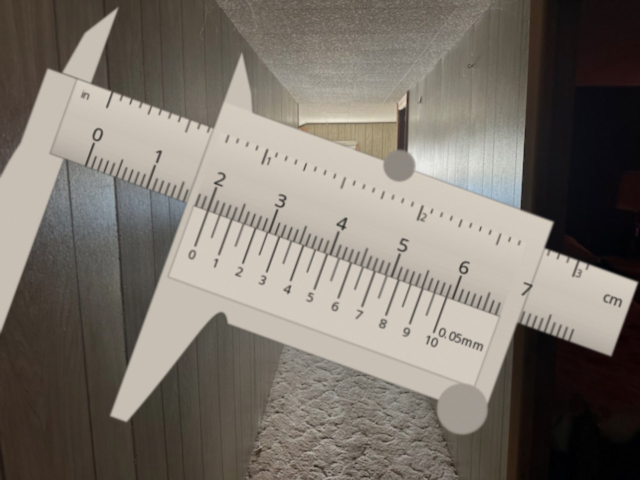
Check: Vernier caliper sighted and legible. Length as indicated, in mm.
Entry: 20.0 mm
